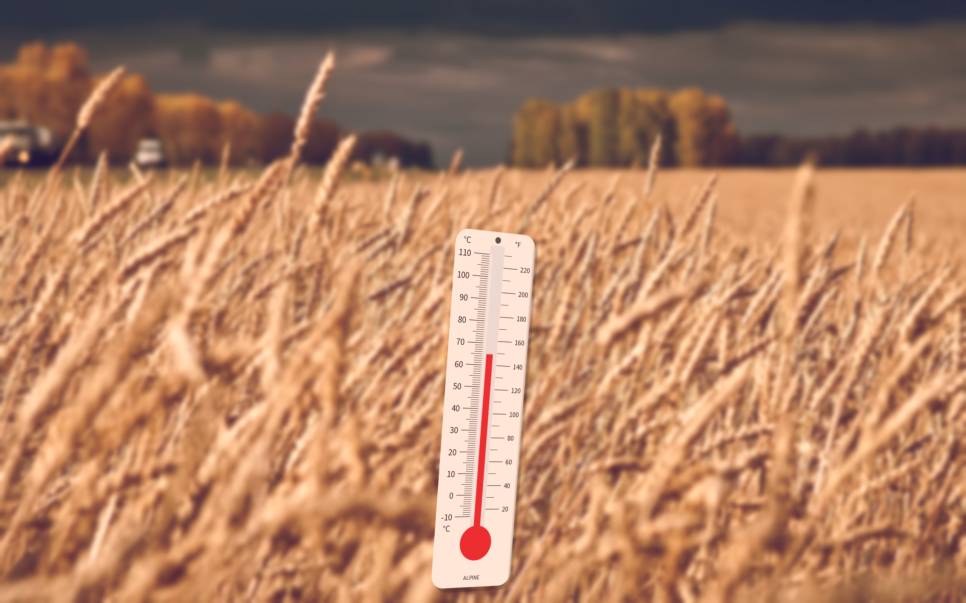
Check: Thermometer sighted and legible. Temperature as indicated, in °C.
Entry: 65 °C
